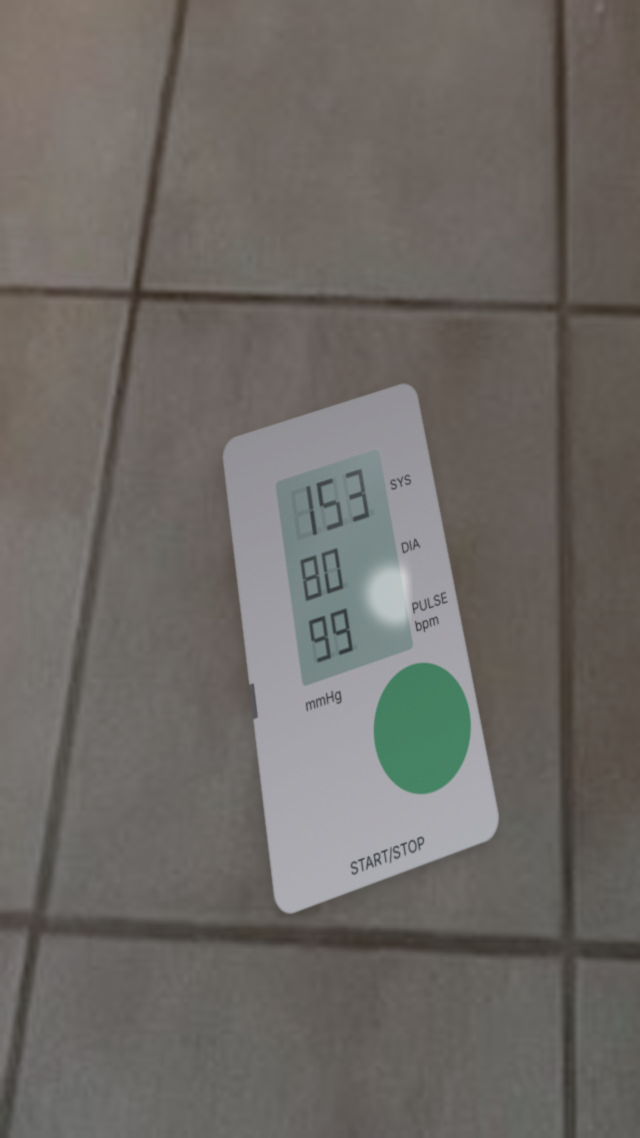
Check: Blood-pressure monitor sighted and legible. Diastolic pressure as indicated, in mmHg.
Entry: 80 mmHg
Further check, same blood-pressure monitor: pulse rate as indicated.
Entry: 99 bpm
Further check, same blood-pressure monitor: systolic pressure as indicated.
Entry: 153 mmHg
